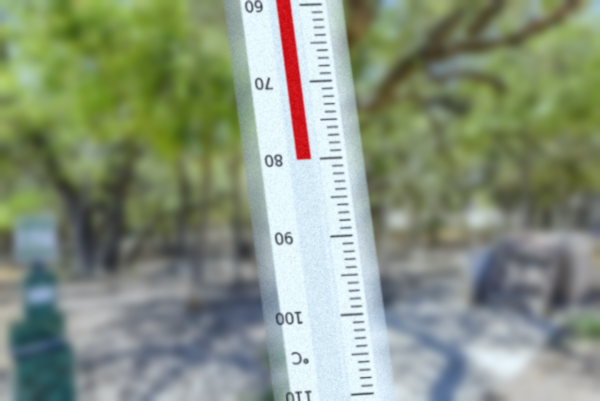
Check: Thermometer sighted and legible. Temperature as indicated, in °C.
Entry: 80 °C
